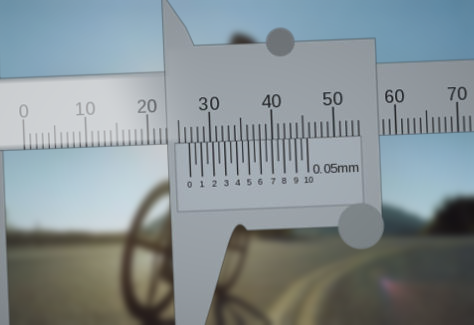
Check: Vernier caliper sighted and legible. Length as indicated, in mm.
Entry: 26.6 mm
